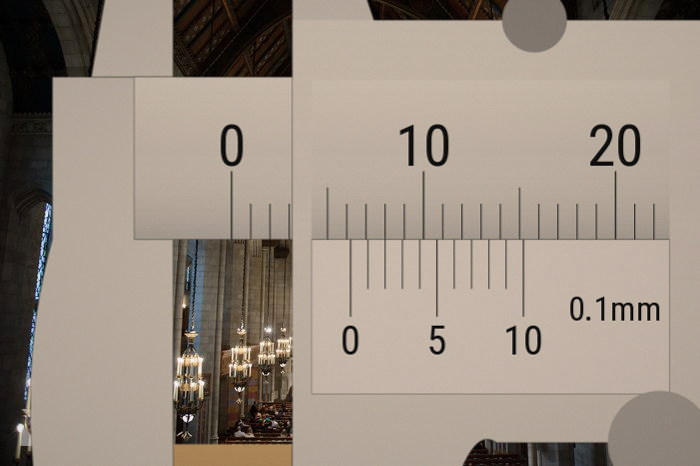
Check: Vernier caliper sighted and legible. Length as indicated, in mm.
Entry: 6.2 mm
